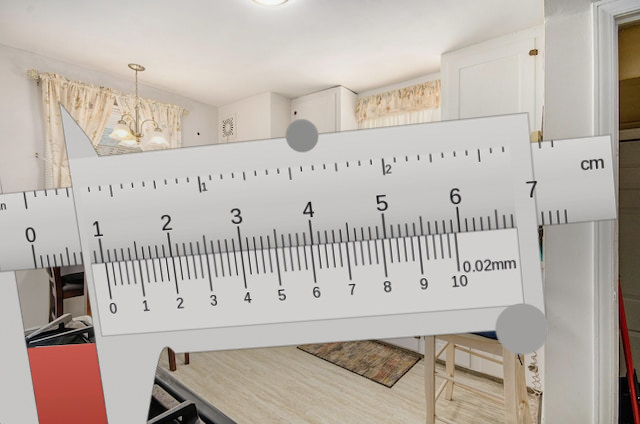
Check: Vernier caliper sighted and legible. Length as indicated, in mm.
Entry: 10.4 mm
